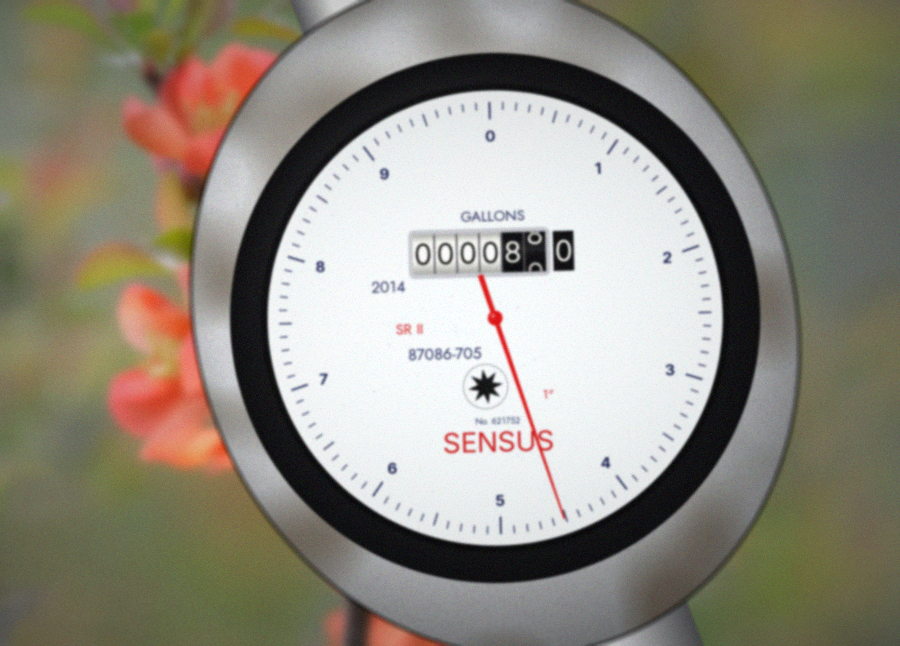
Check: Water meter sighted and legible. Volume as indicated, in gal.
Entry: 884.5 gal
